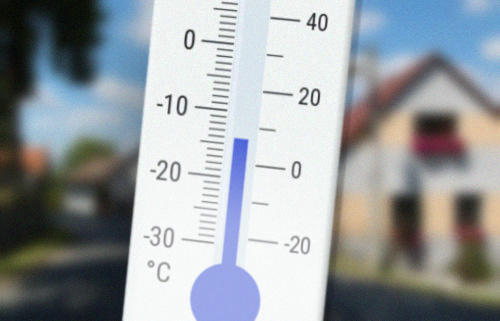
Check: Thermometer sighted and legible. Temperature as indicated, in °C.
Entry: -14 °C
